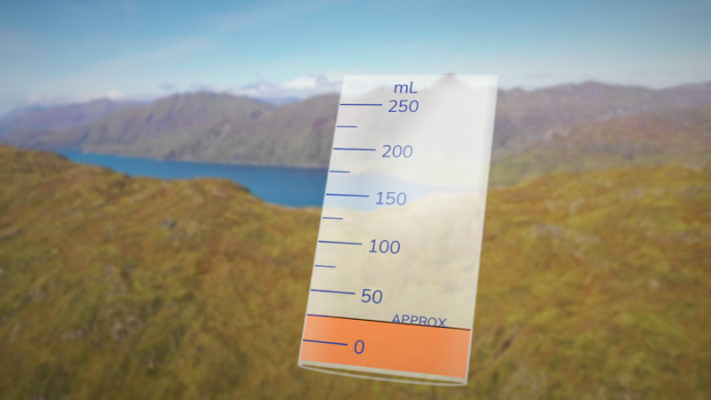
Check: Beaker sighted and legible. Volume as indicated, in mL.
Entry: 25 mL
